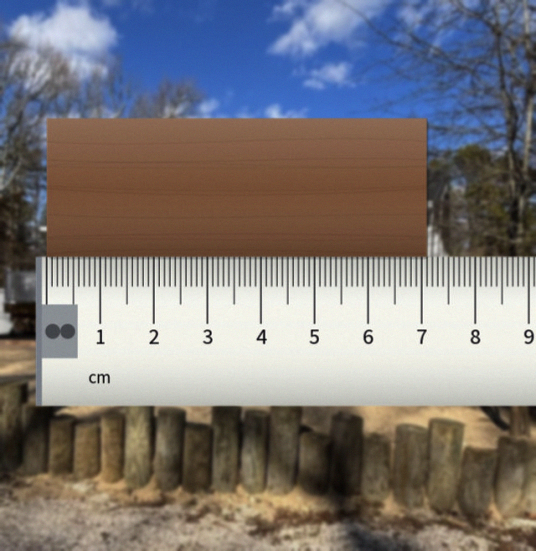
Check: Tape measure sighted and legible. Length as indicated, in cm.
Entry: 7.1 cm
